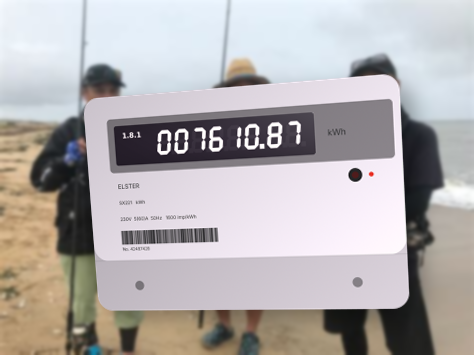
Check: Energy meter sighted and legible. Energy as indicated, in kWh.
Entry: 7610.87 kWh
